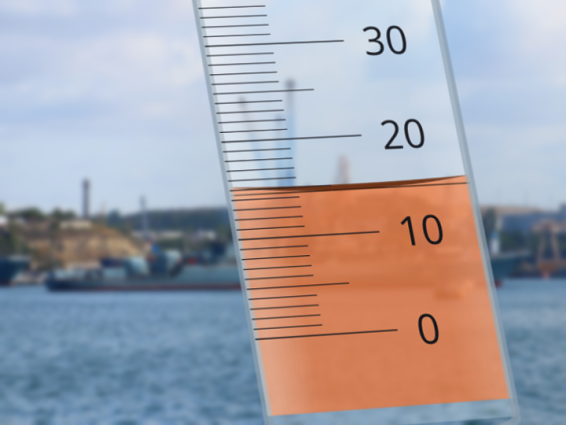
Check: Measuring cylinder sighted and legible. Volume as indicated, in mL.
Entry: 14.5 mL
